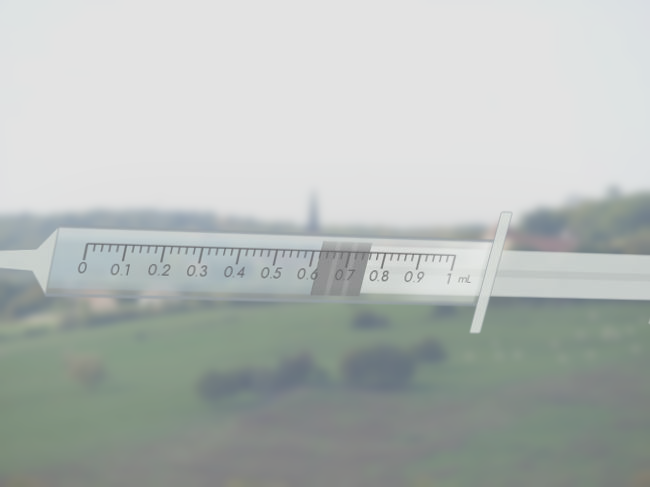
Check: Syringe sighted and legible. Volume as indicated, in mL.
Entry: 0.62 mL
